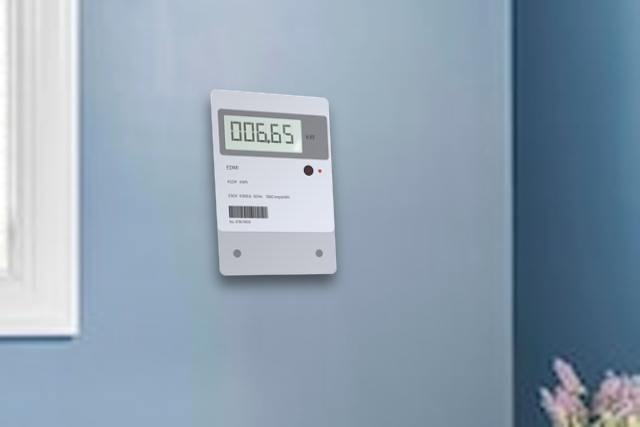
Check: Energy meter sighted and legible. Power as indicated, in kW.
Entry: 6.65 kW
